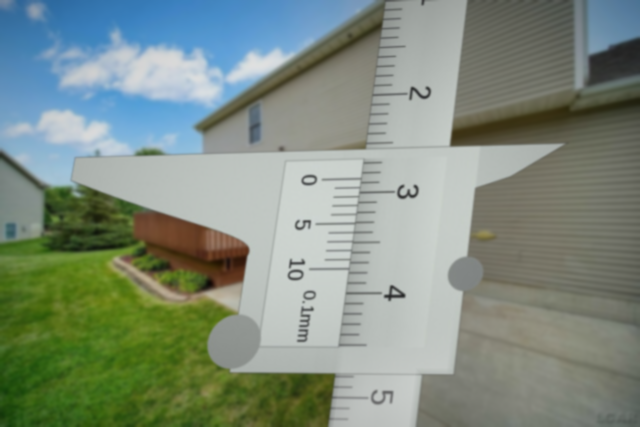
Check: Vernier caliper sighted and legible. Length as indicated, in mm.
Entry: 28.6 mm
